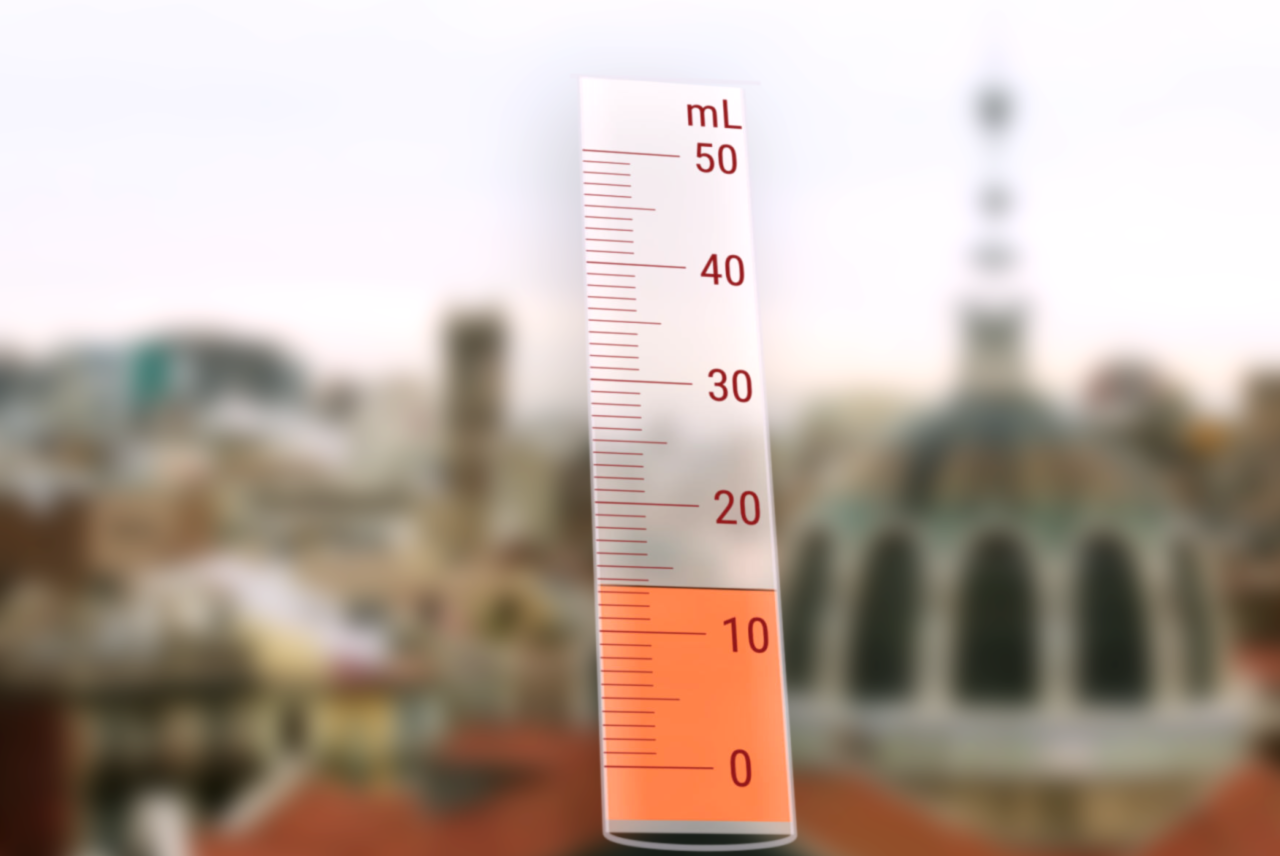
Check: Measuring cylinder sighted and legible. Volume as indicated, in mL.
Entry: 13.5 mL
